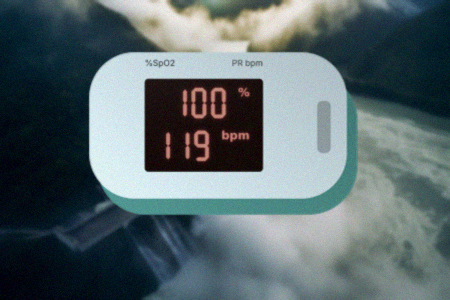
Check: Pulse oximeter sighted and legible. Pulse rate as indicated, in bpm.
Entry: 119 bpm
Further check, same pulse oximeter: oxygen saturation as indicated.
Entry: 100 %
